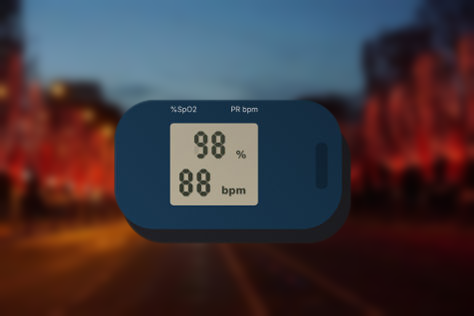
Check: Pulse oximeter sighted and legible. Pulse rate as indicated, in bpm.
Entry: 88 bpm
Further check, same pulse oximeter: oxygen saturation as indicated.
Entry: 98 %
